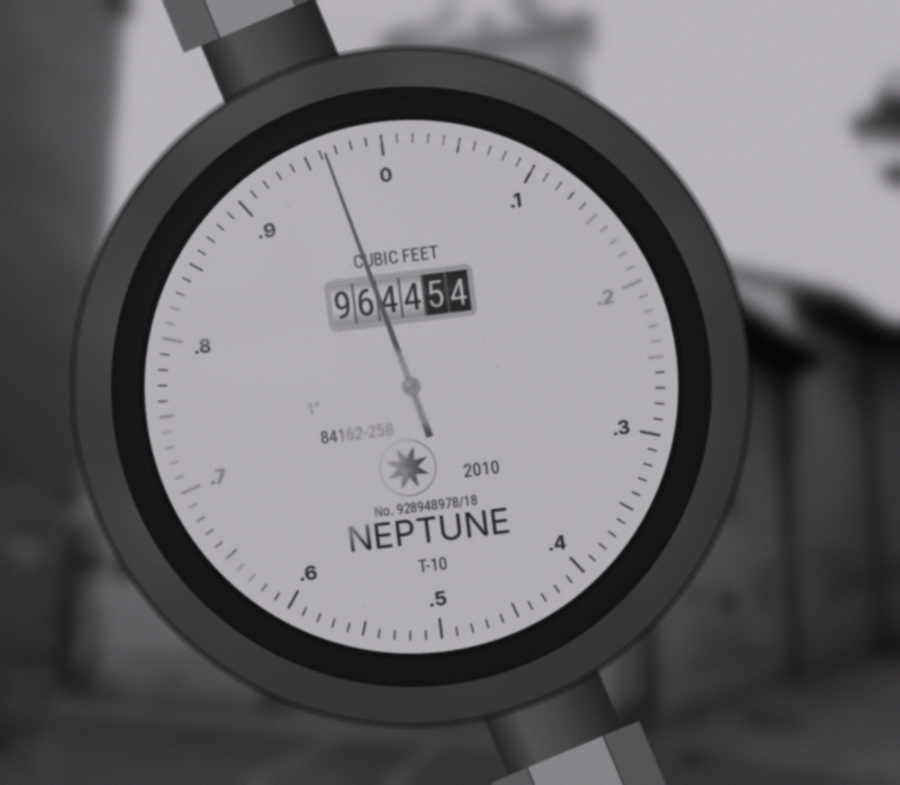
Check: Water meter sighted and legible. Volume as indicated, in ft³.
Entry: 964453.96 ft³
